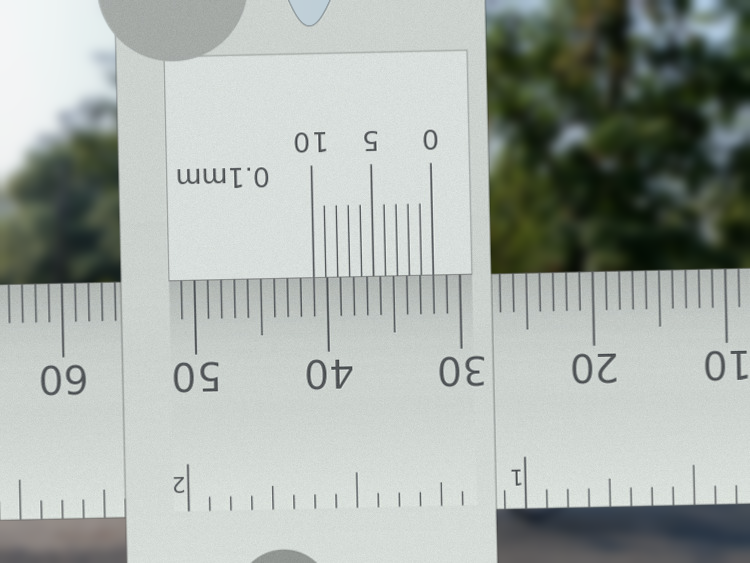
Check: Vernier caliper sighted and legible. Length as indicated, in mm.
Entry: 32.0 mm
